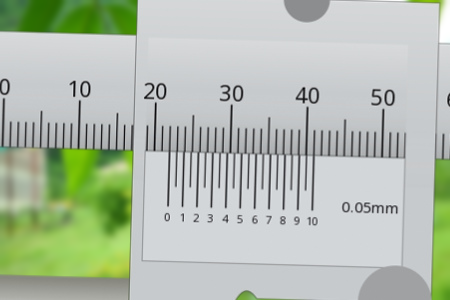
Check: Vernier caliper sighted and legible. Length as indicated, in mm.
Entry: 22.0 mm
